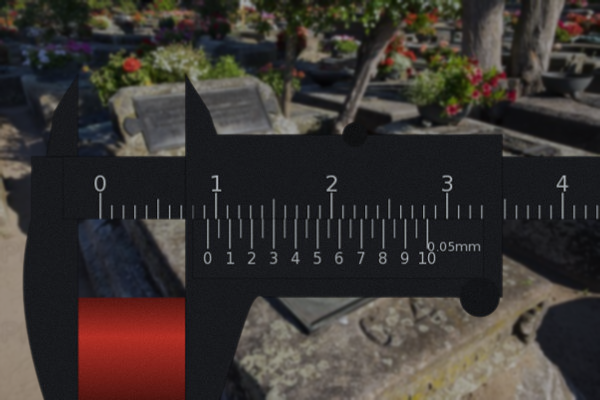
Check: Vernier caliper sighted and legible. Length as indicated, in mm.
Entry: 9.3 mm
